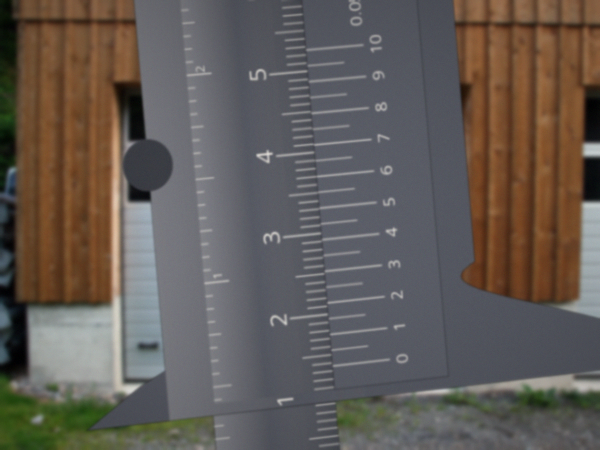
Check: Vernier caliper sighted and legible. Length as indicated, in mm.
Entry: 13.6 mm
